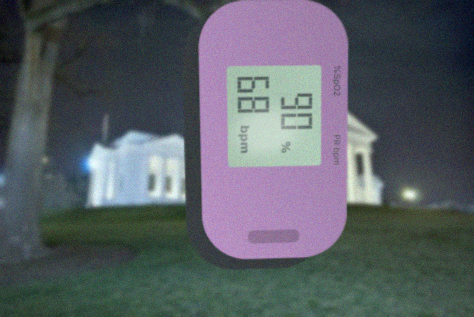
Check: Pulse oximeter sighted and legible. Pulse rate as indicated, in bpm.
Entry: 68 bpm
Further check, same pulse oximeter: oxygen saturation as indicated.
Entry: 90 %
